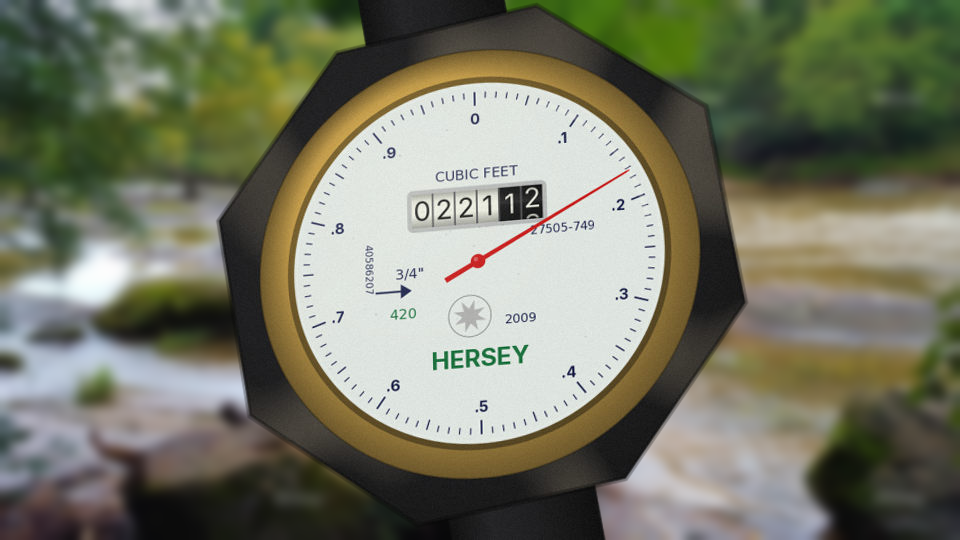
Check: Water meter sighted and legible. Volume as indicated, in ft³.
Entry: 22112.17 ft³
